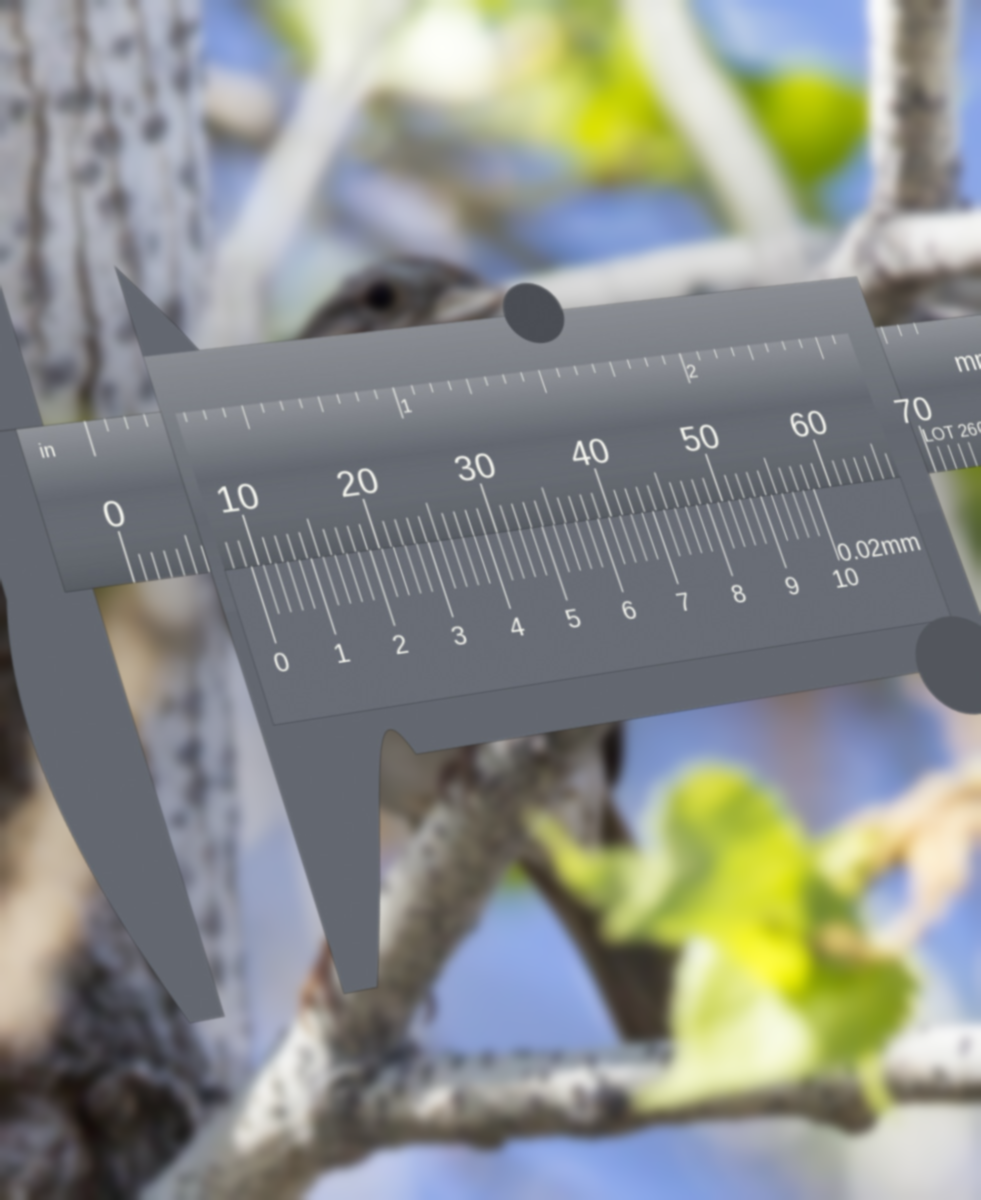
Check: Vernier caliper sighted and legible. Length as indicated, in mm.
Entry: 9.4 mm
